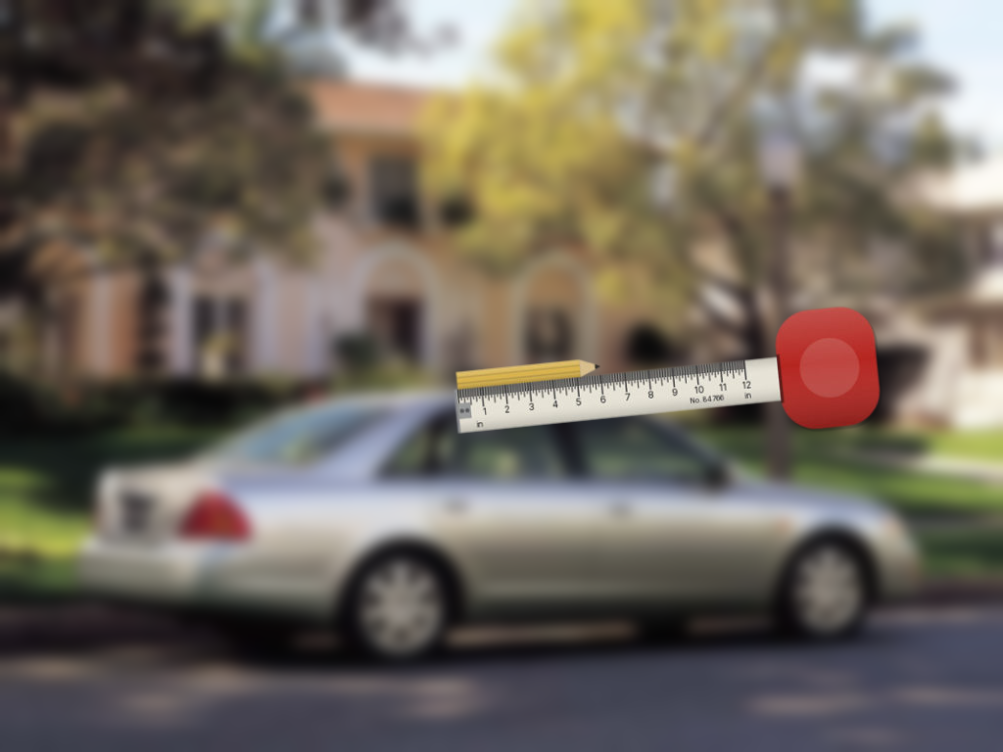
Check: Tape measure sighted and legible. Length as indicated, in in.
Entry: 6 in
